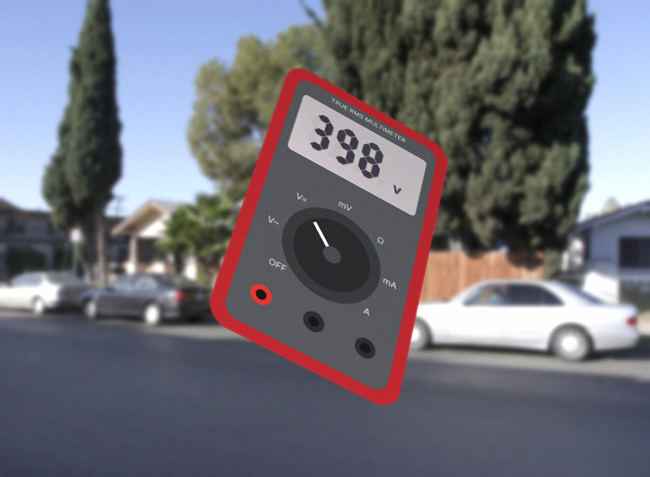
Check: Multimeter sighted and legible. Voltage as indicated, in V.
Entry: 398 V
